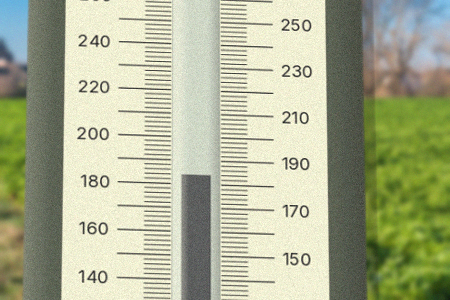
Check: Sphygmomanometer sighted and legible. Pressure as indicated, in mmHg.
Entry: 184 mmHg
